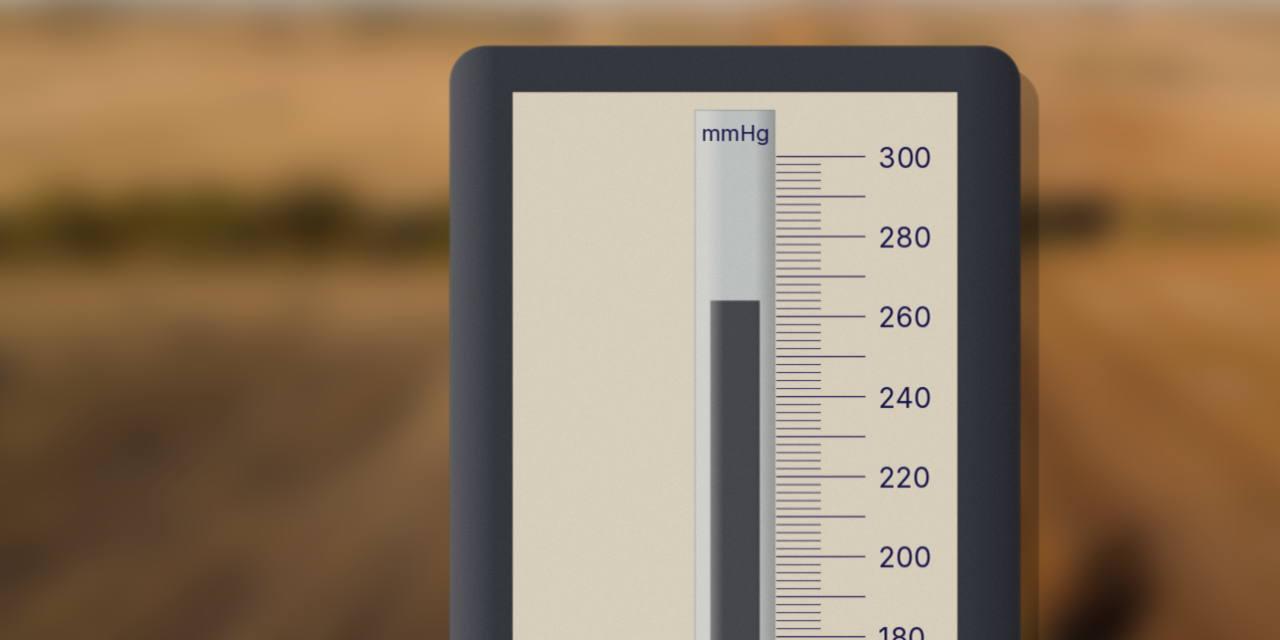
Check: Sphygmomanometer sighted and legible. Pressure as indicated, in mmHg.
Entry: 264 mmHg
